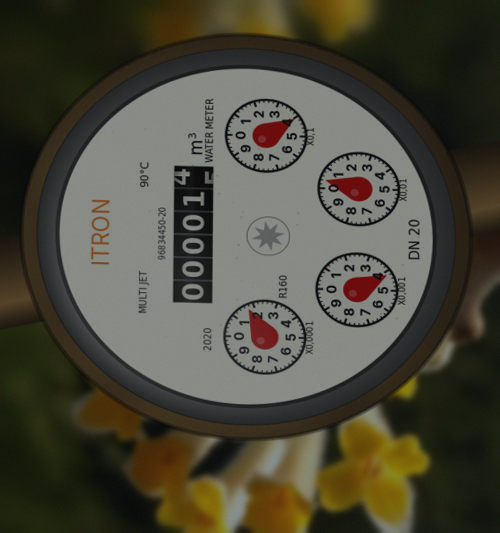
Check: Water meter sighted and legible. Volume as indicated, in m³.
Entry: 14.4041 m³
